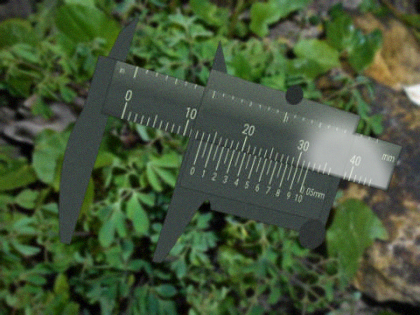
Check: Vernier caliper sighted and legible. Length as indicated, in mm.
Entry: 13.0 mm
